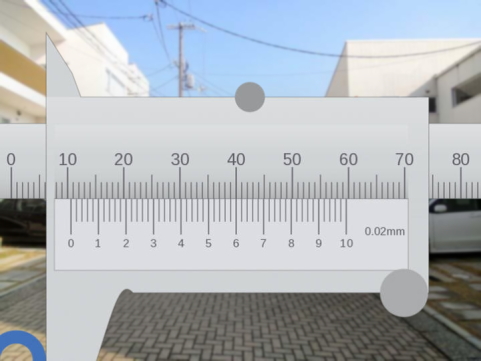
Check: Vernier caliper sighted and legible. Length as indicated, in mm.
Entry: 10.6 mm
